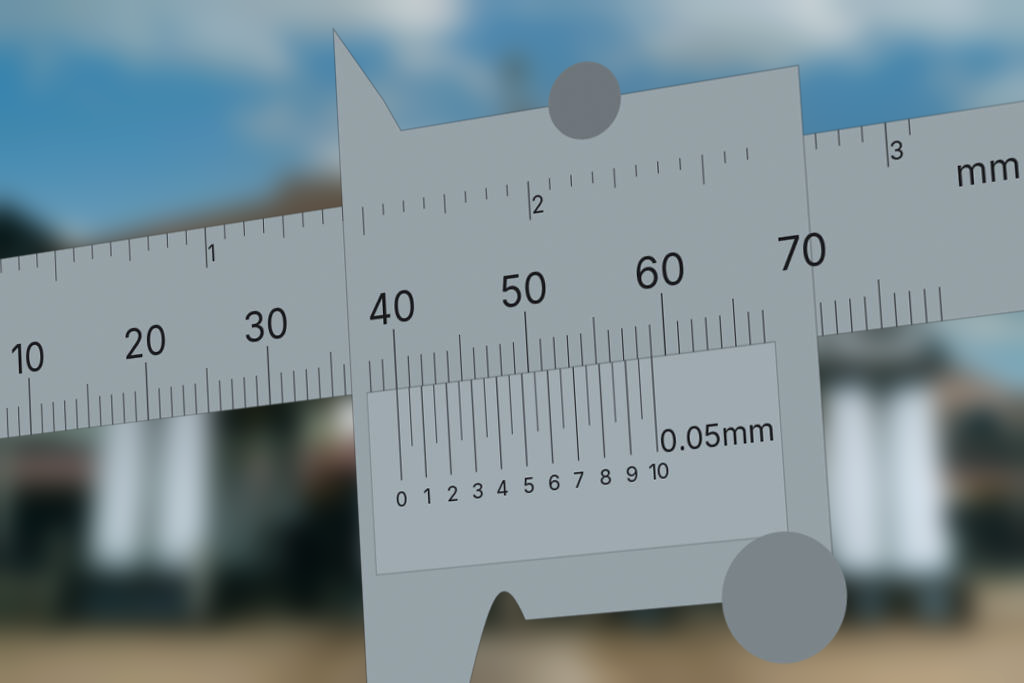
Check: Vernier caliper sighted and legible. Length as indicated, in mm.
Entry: 40.0 mm
